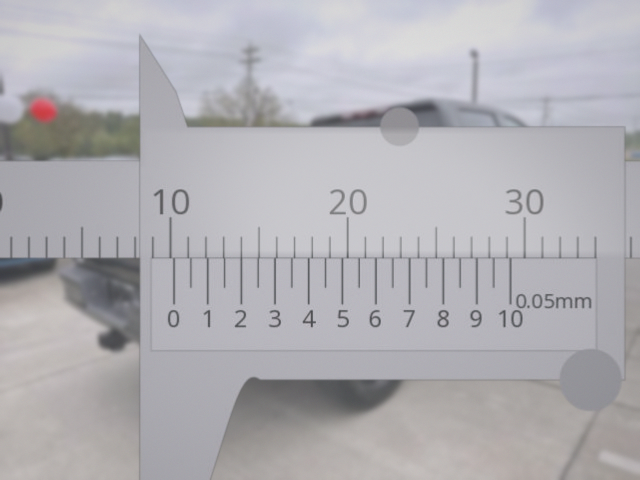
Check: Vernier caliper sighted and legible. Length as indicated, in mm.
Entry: 10.2 mm
